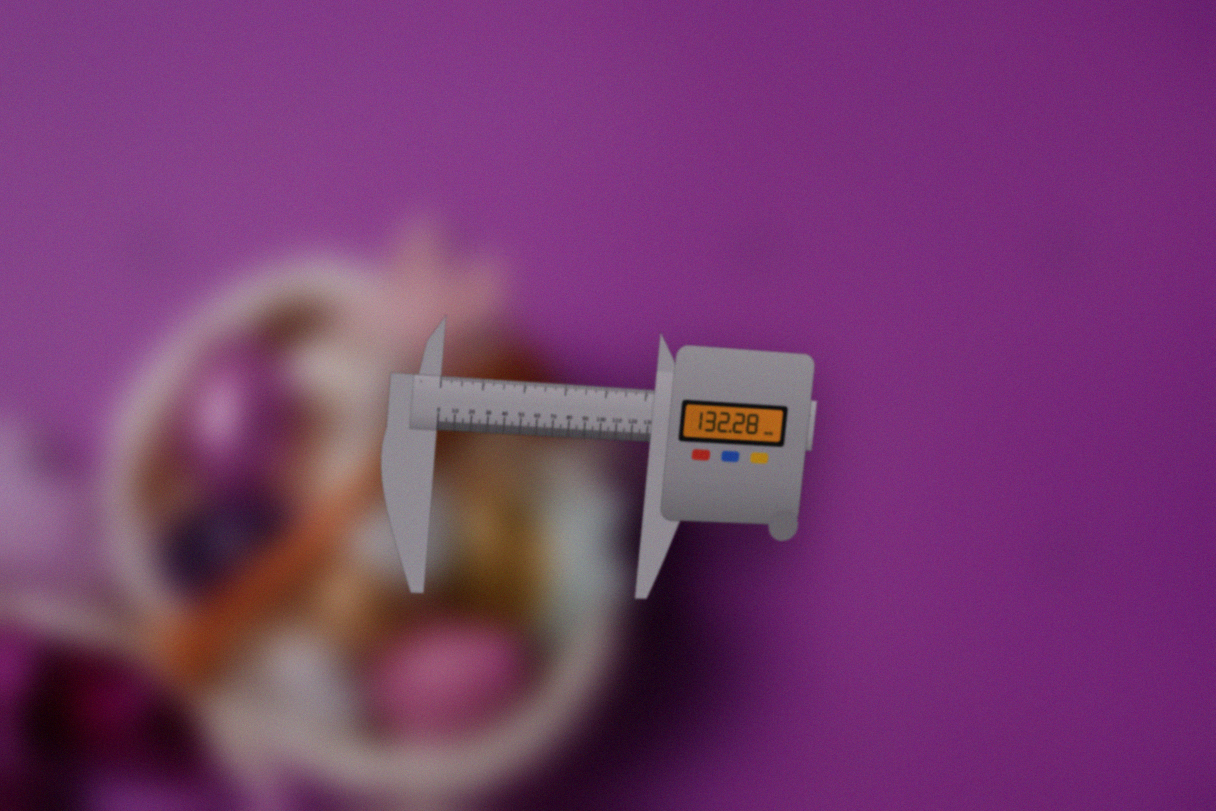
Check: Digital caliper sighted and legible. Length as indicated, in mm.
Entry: 132.28 mm
